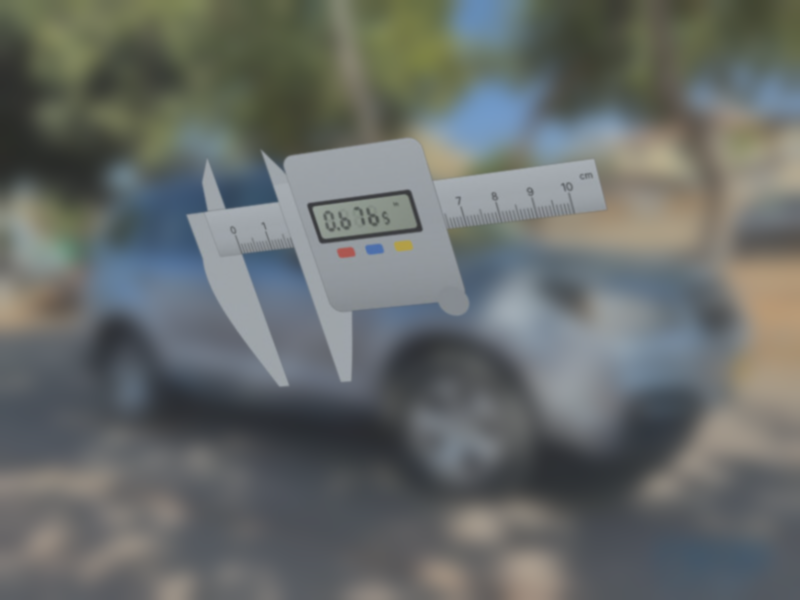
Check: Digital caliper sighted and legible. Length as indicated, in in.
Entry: 0.6765 in
